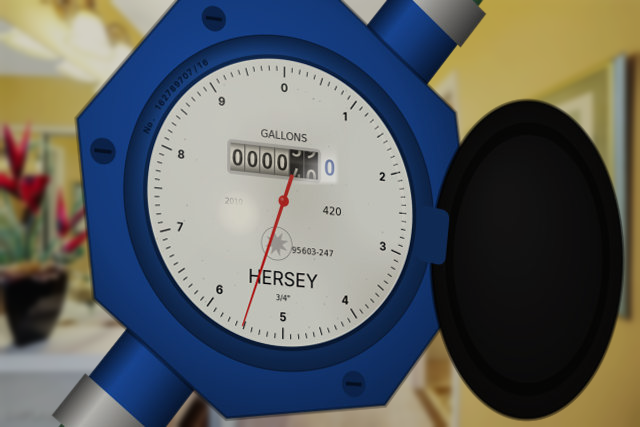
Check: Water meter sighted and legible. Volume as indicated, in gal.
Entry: 395.5 gal
